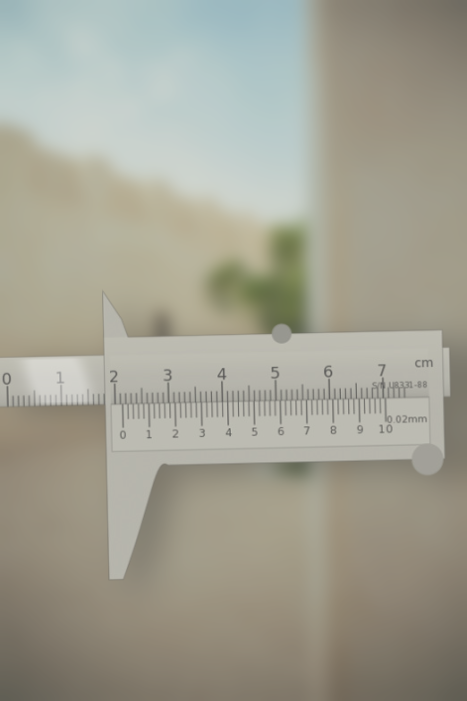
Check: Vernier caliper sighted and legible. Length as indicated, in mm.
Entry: 21.4 mm
